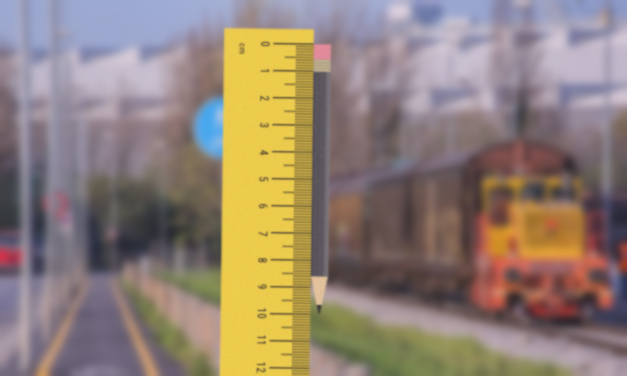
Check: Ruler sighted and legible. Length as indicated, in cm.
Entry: 10 cm
